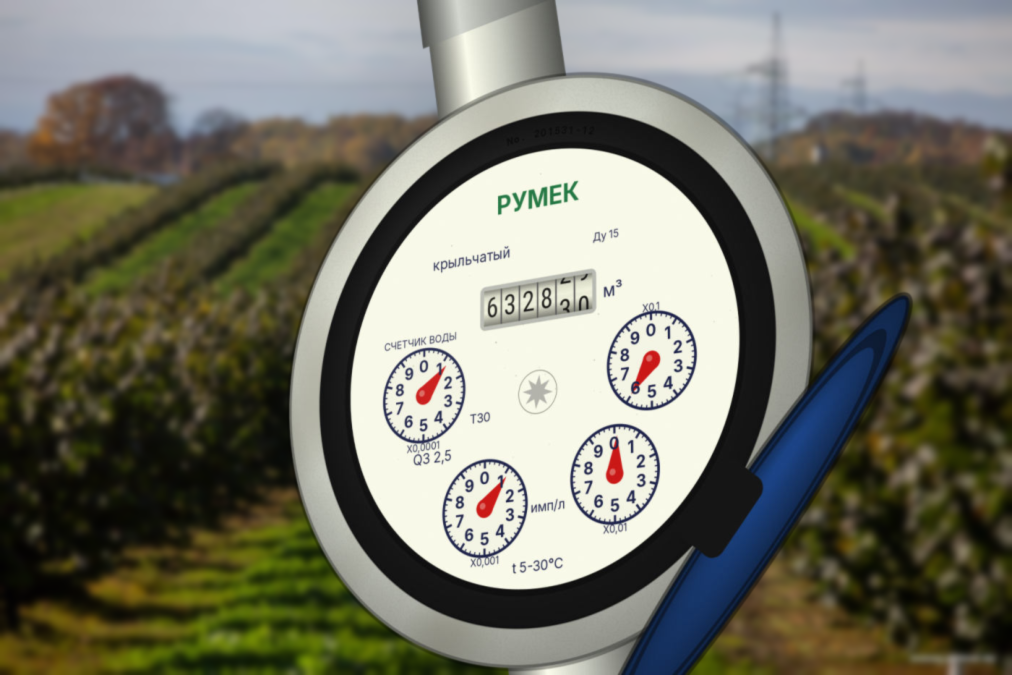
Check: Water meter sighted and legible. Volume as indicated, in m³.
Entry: 632829.6011 m³
